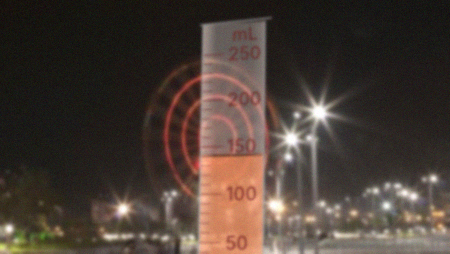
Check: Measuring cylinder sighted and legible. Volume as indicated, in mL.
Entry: 140 mL
